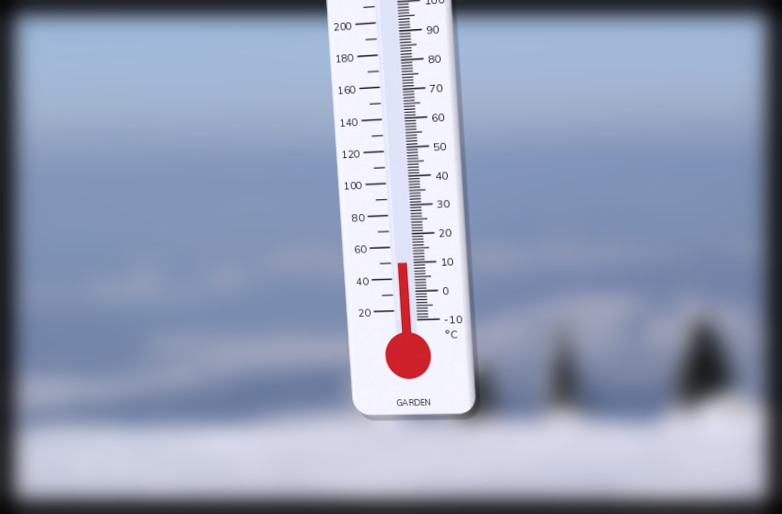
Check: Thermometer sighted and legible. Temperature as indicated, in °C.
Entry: 10 °C
